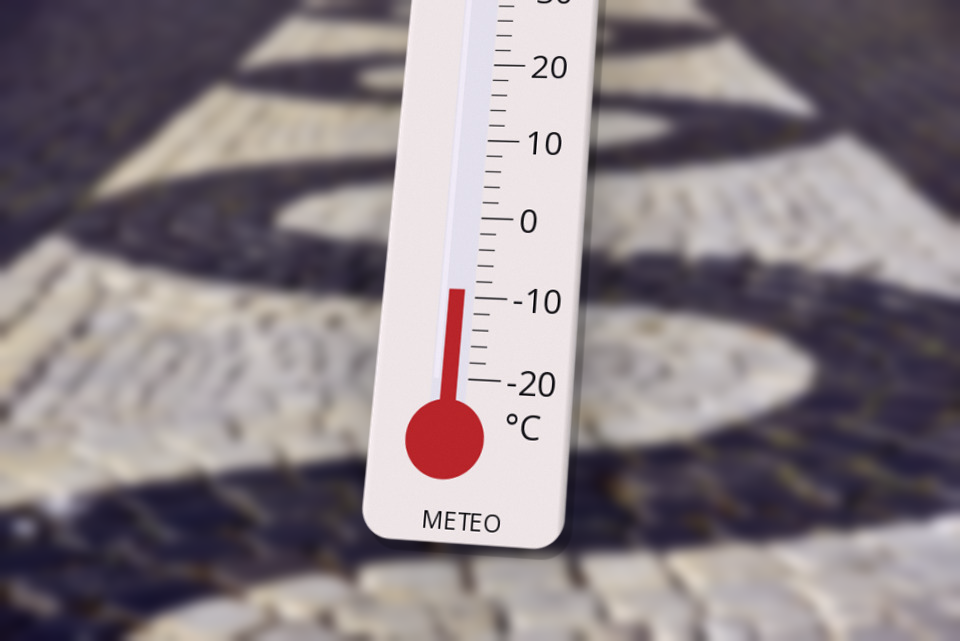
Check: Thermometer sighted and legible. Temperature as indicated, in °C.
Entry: -9 °C
